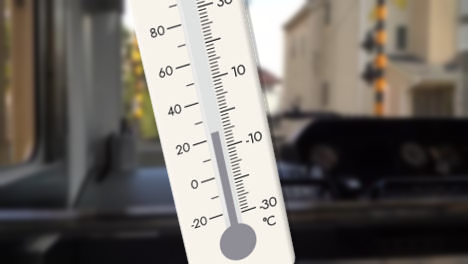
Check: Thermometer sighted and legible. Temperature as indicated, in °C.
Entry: -5 °C
